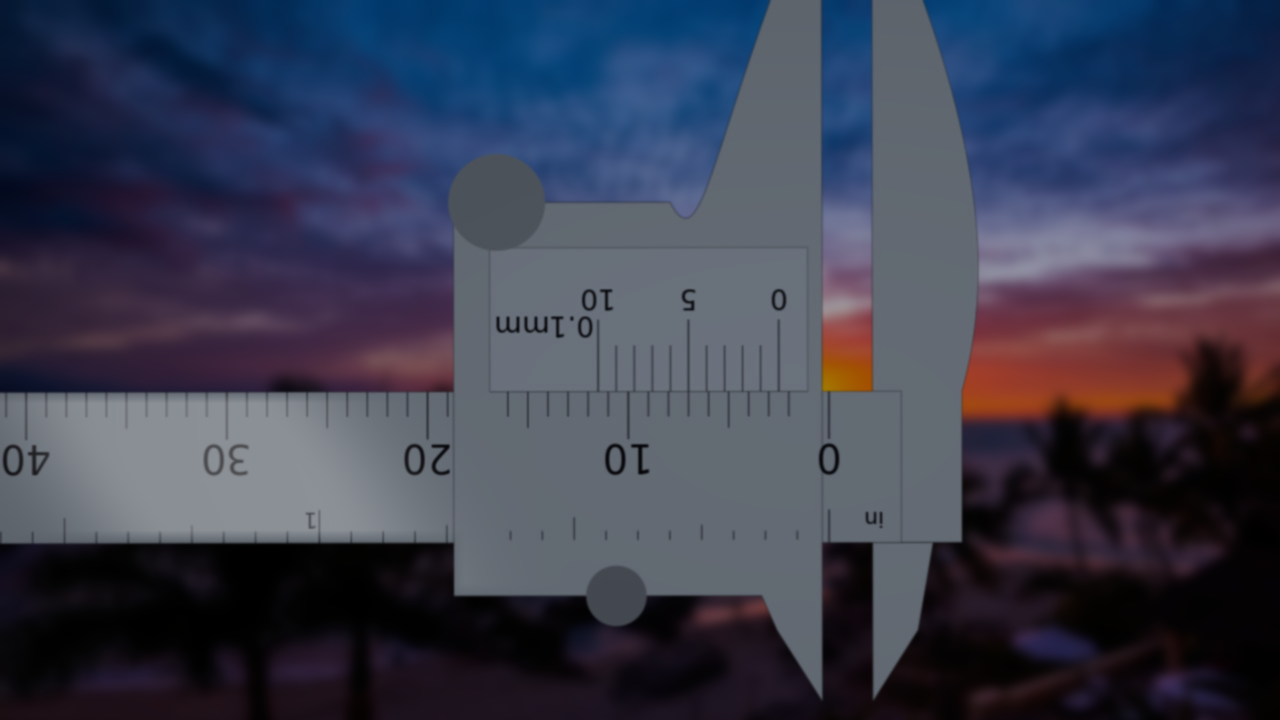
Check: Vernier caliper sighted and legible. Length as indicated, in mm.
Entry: 2.5 mm
